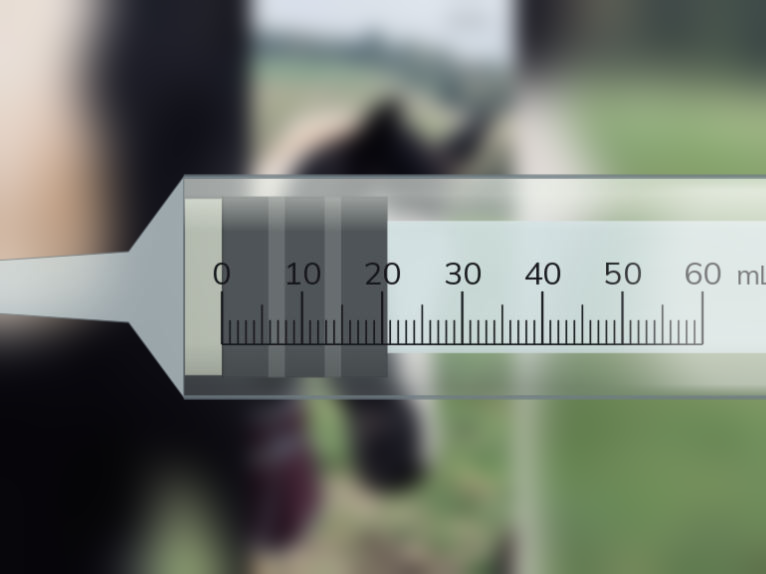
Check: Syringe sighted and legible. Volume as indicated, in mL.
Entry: 0 mL
